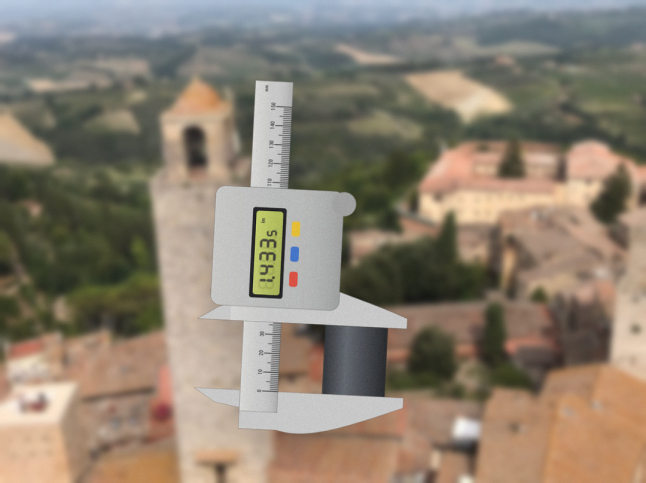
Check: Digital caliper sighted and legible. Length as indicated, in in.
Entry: 1.4335 in
